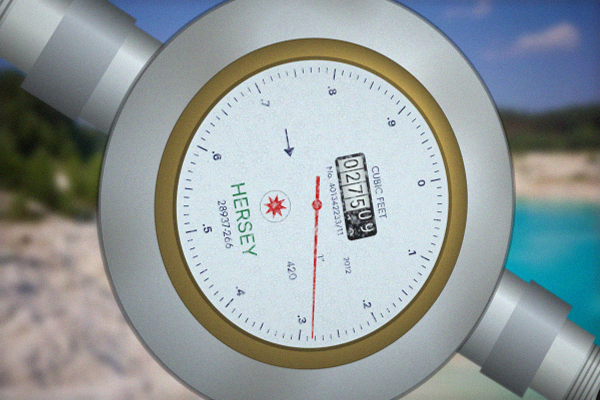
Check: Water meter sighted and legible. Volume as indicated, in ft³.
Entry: 27509.28 ft³
